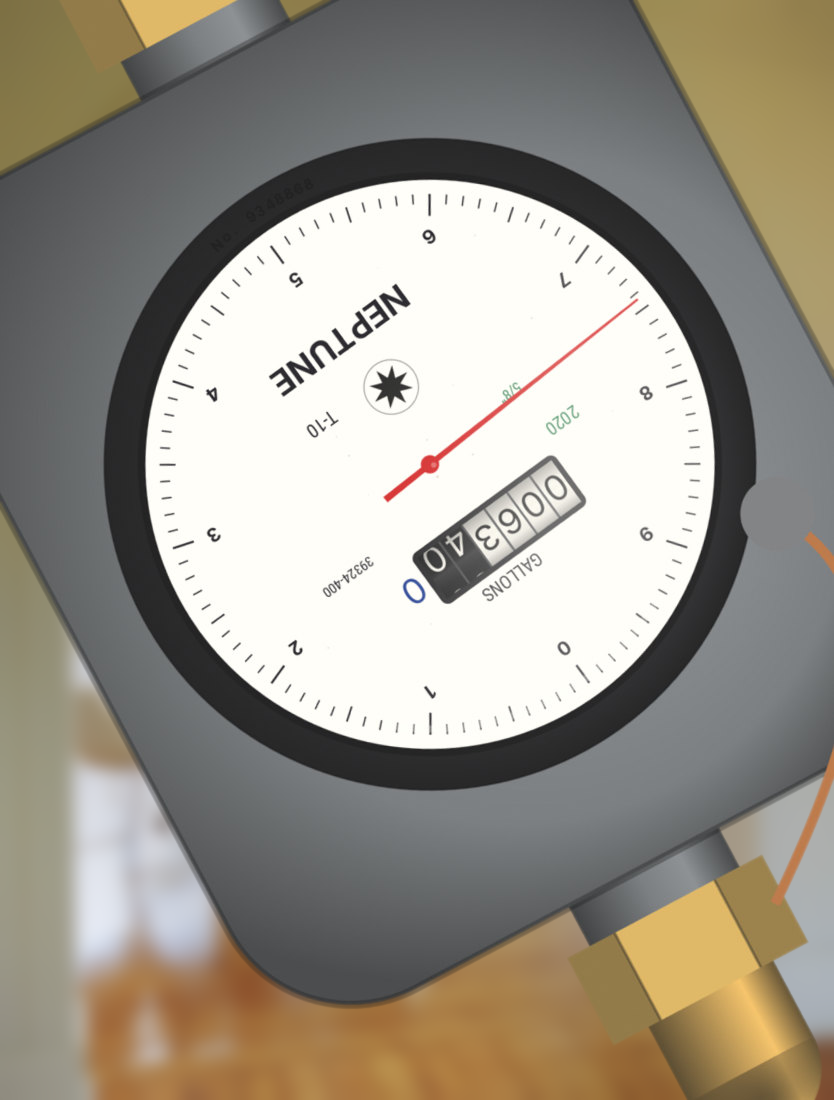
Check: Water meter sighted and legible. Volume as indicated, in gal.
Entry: 63397.4 gal
